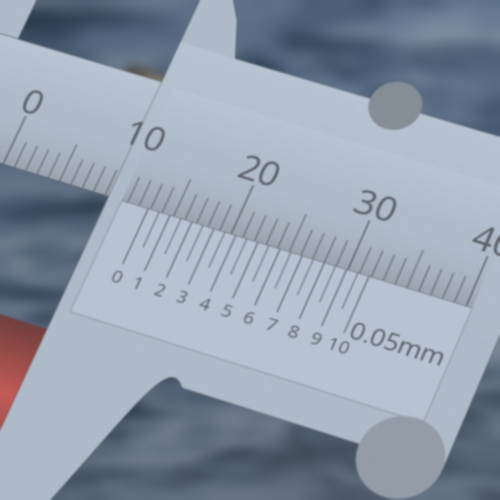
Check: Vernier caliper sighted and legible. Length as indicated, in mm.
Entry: 12.8 mm
